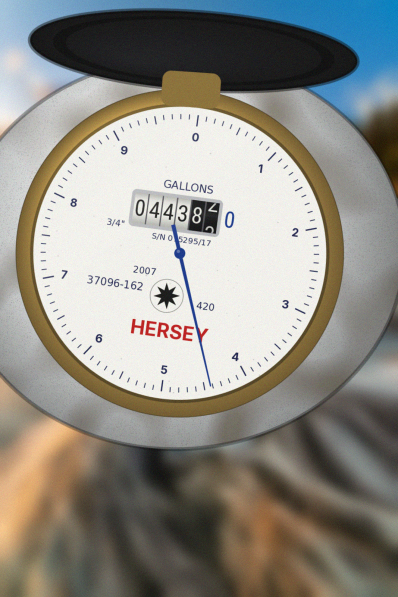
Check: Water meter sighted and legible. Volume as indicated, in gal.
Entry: 443824.4 gal
